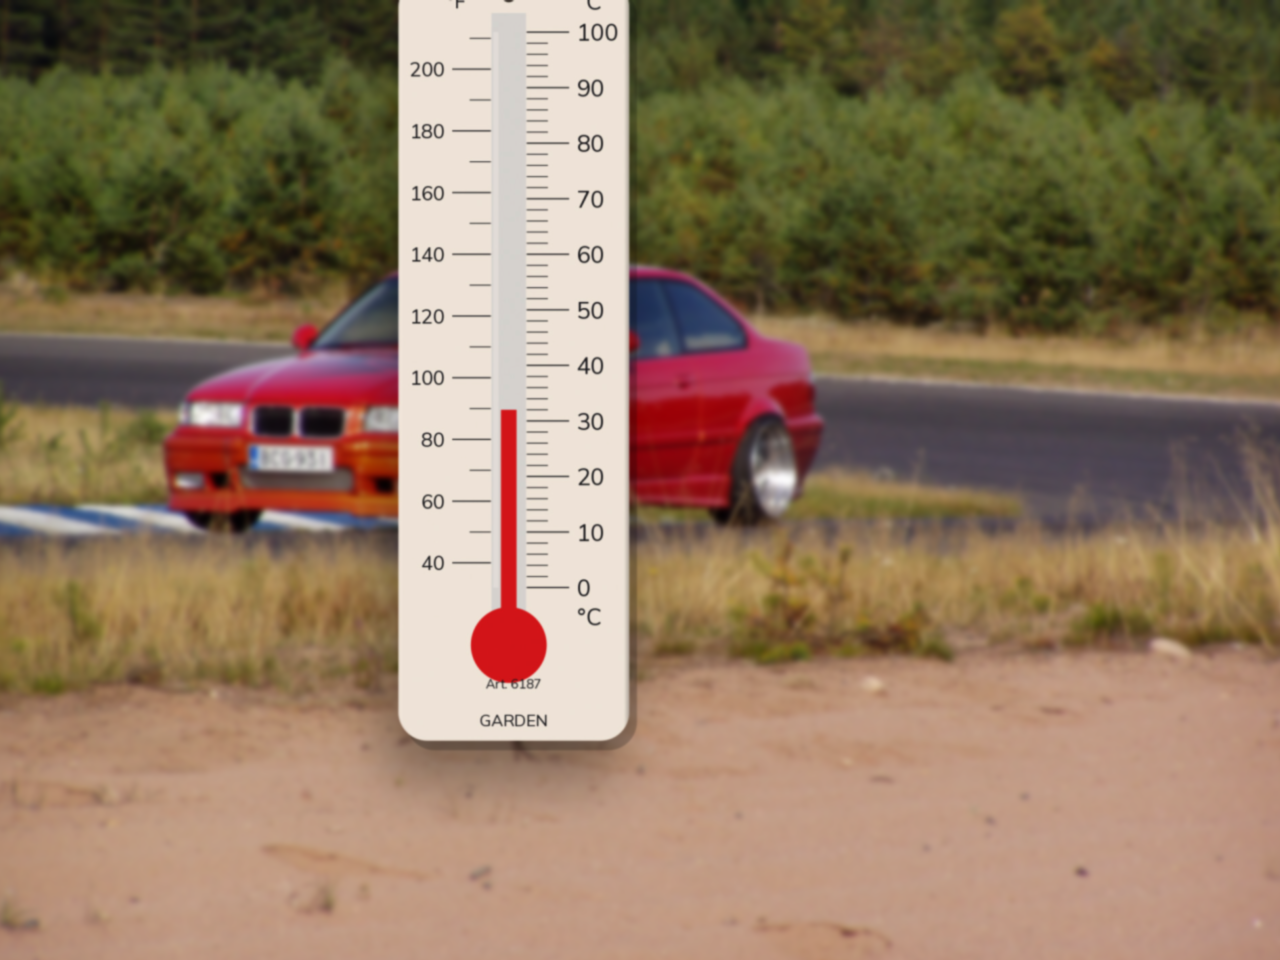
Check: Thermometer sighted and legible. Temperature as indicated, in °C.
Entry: 32 °C
